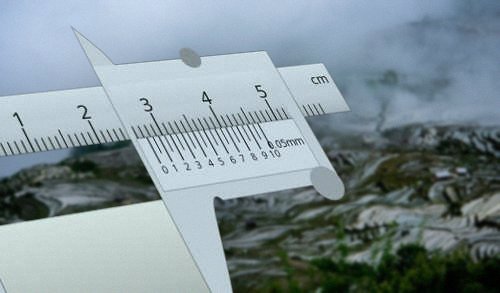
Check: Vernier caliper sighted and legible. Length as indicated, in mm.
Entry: 27.4 mm
